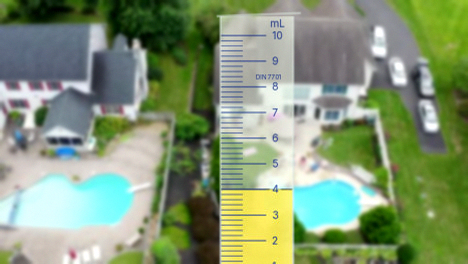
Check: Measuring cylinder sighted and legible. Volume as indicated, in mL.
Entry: 4 mL
